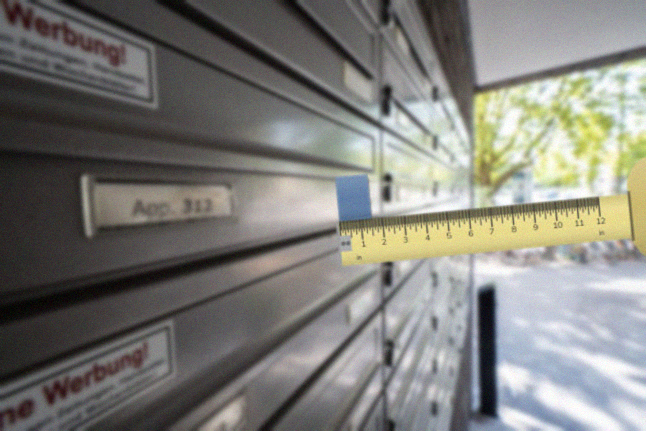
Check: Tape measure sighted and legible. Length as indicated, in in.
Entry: 1.5 in
